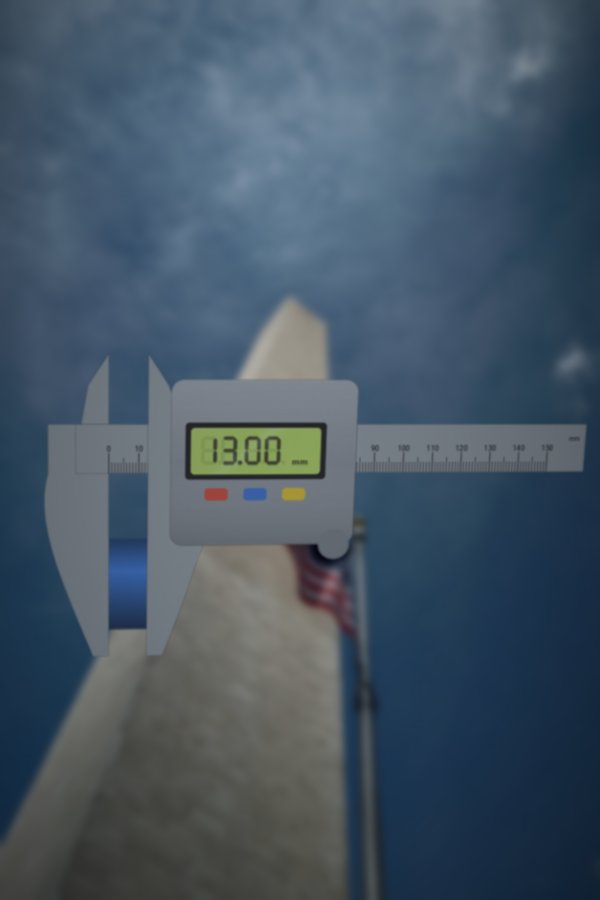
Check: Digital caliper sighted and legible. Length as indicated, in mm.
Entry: 13.00 mm
